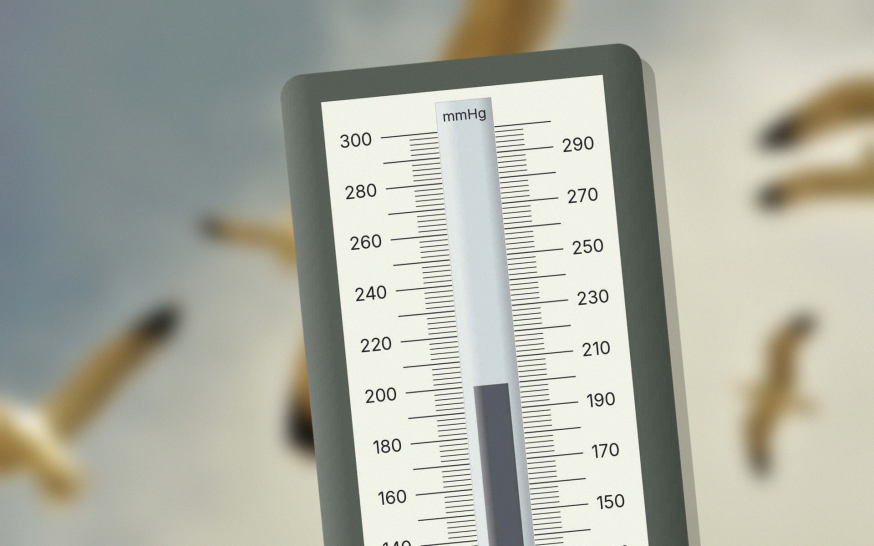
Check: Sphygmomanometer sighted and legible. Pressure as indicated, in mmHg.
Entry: 200 mmHg
